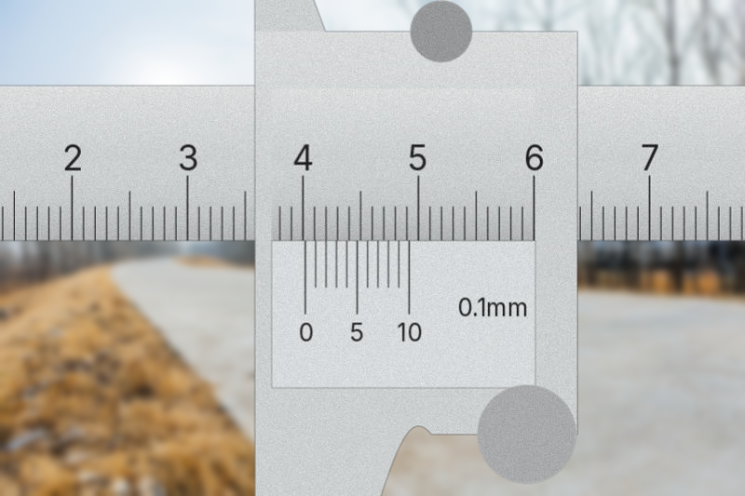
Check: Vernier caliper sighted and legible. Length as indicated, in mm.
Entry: 40.2 mm
